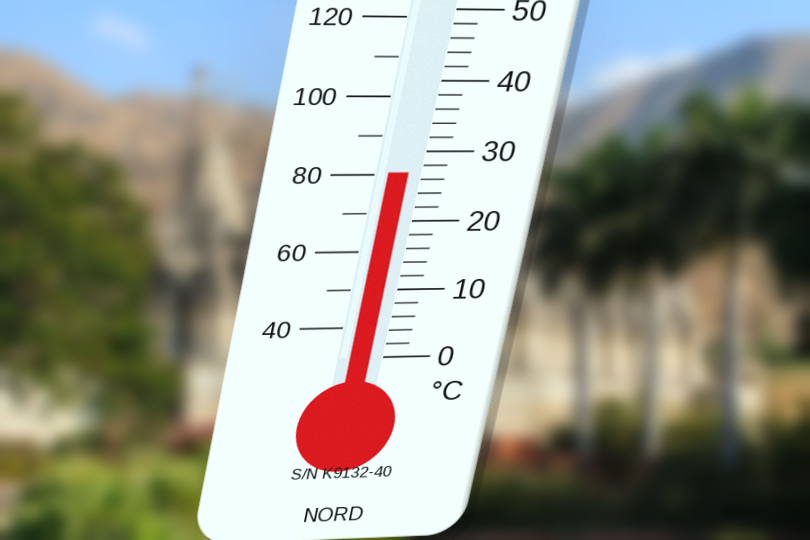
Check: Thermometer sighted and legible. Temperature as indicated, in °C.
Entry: 27 °C
